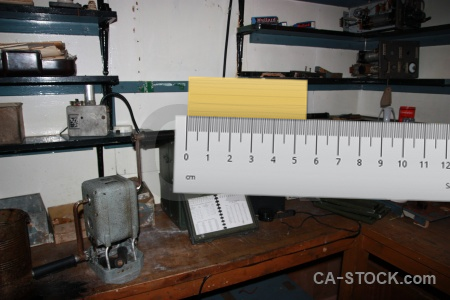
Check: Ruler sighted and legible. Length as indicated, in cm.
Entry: 5.5 cm
